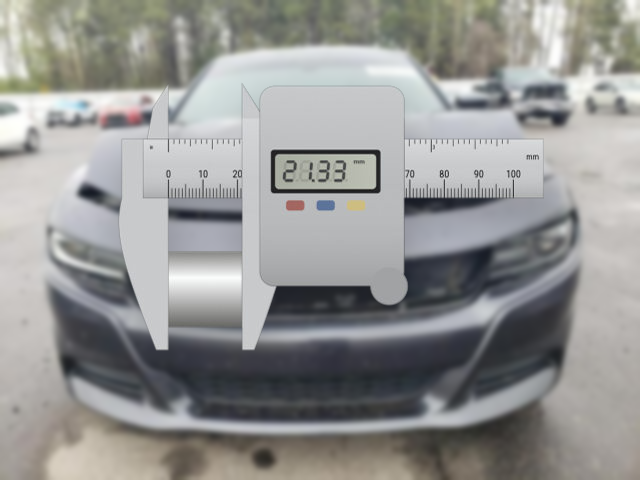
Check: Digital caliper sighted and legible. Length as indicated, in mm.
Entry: 21.33 mm
